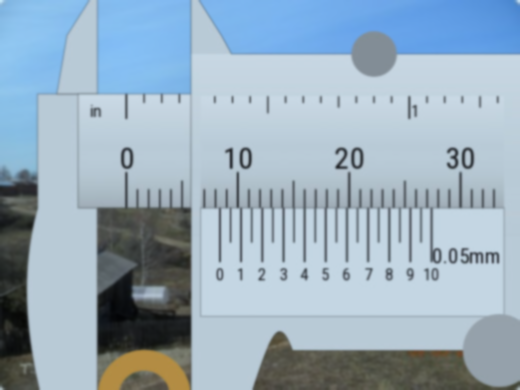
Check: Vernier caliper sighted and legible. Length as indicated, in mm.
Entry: 8.4 mm
